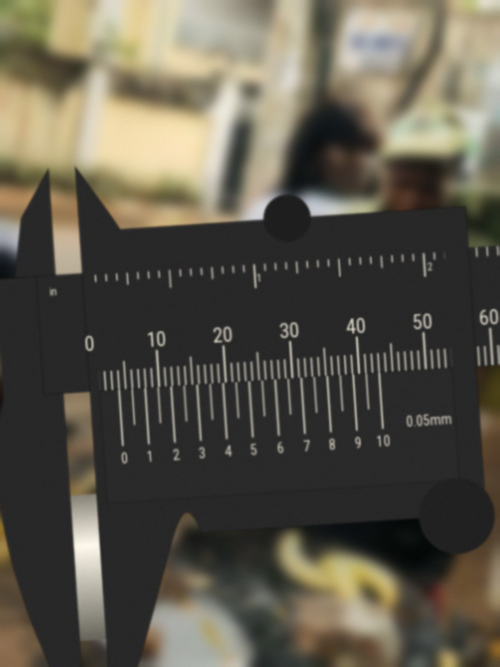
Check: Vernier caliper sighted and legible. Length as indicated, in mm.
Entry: 4.0 mm
